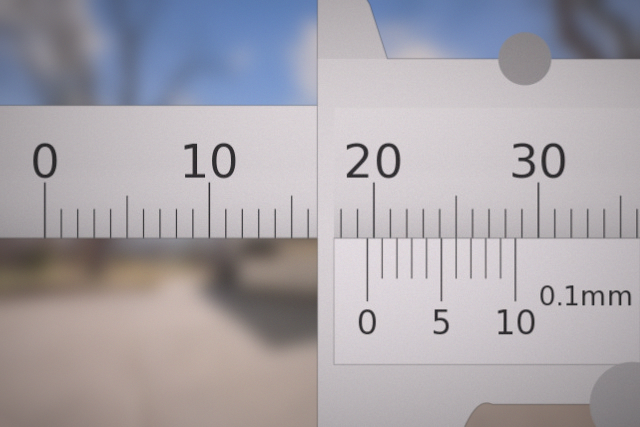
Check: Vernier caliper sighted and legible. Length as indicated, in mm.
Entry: 19.6 mm
